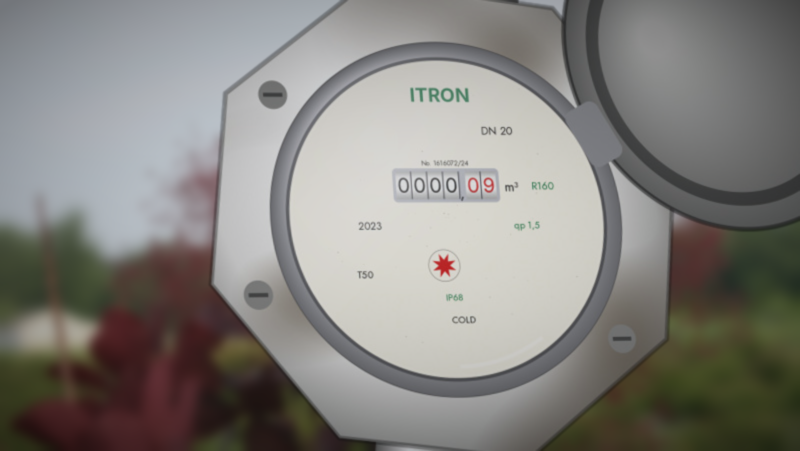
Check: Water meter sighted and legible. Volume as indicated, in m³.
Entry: 0.09 m³
